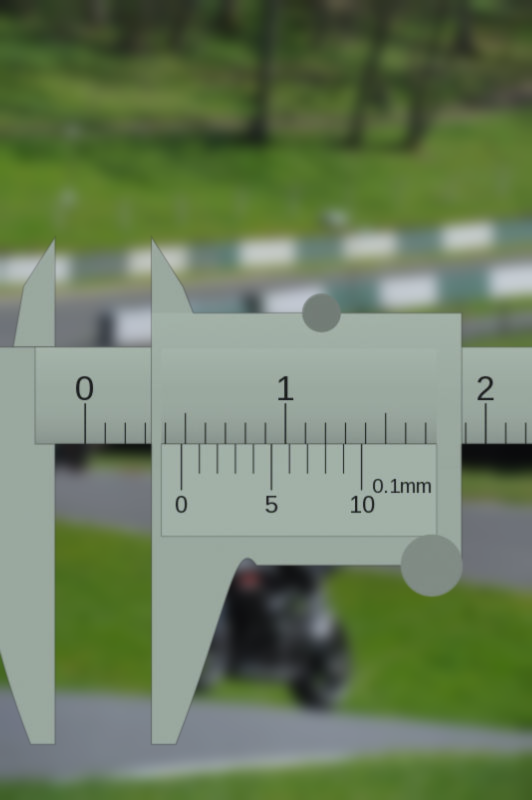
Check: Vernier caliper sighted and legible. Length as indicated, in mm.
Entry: 4.8 mm
